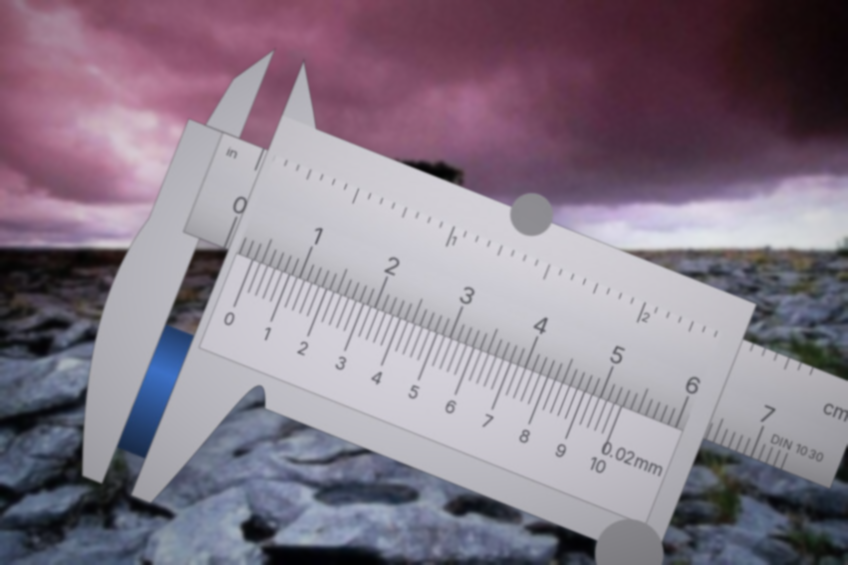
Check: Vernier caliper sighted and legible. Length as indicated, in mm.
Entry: 3.8 mm
